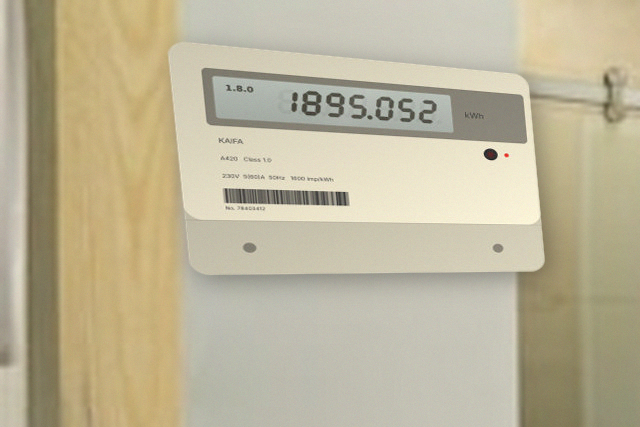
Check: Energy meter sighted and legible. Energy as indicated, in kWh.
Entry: 1895.052 kWh
